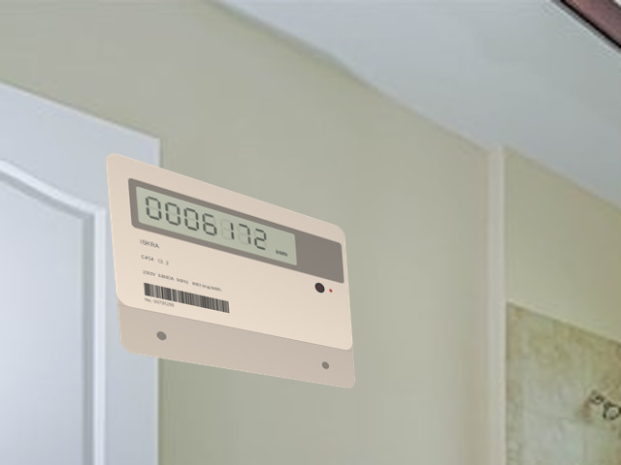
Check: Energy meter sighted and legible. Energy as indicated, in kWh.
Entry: 6172 kWh
